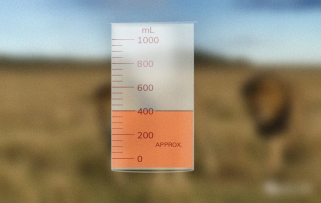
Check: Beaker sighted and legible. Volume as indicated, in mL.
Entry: 400 mL
